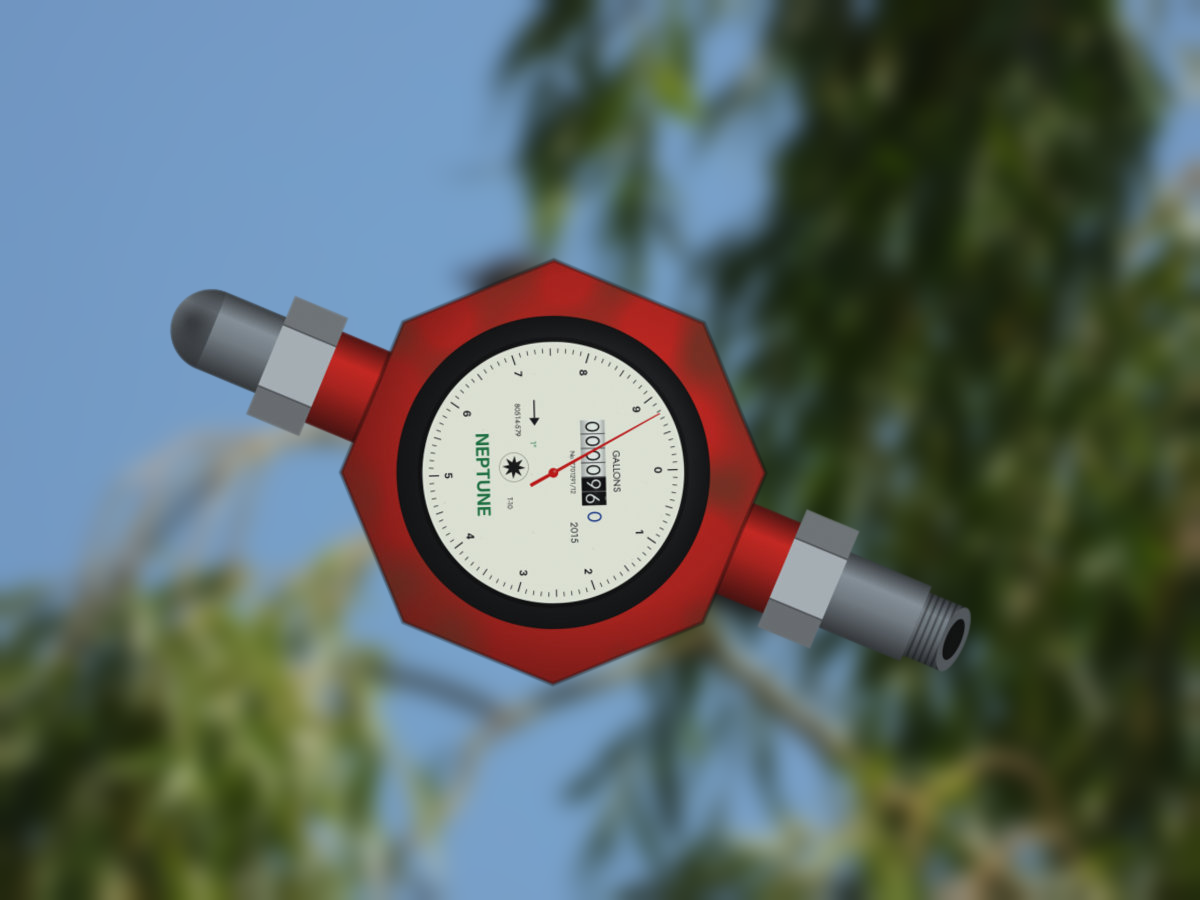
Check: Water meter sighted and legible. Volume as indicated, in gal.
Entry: 959.2 gal
